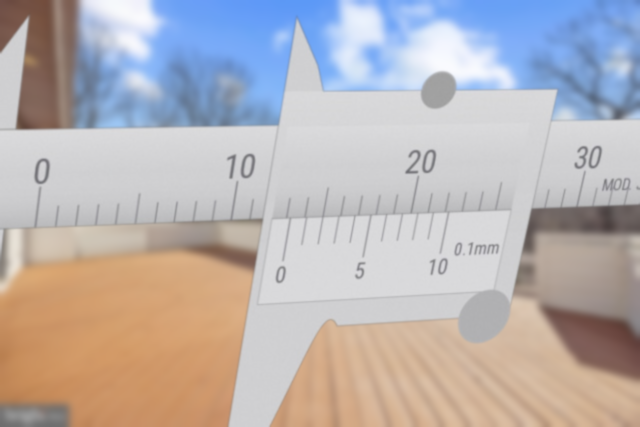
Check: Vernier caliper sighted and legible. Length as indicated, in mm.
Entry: 13.2 mm
